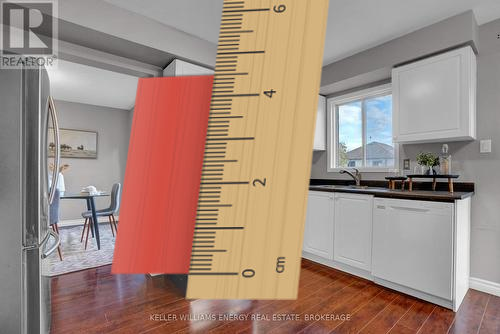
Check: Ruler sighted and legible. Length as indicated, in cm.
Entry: 4.5 cm
